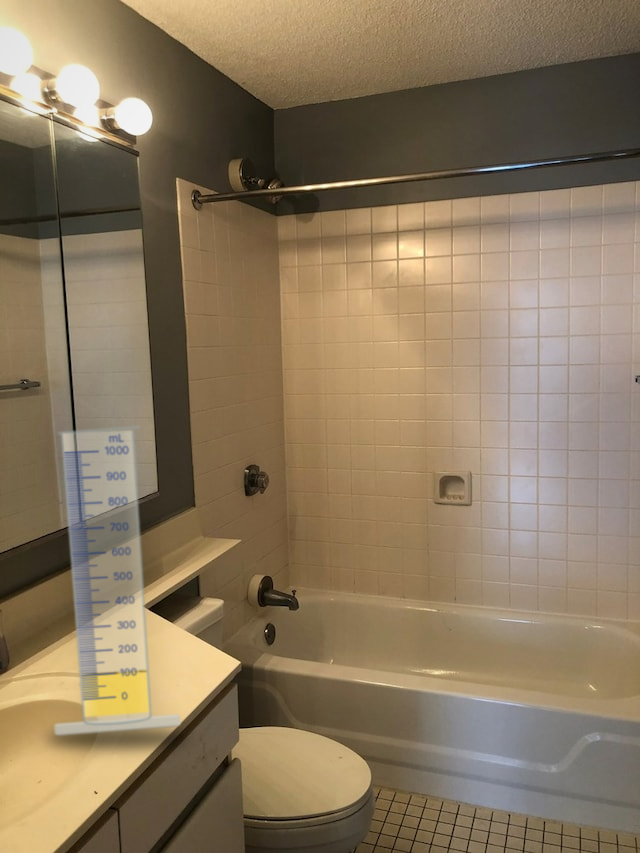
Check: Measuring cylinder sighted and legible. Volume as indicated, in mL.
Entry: 100 mL
